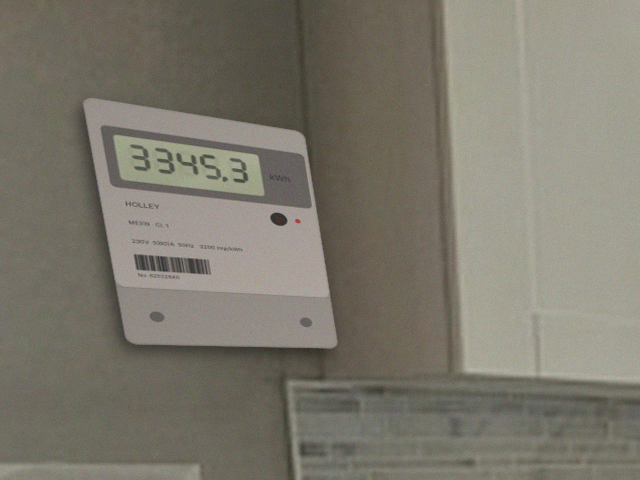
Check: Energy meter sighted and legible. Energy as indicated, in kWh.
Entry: 3345.3 kWh
